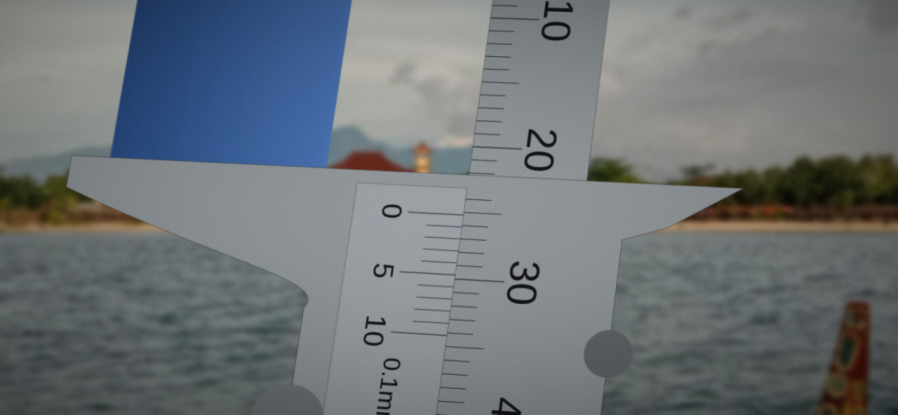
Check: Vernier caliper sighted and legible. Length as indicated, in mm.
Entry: 25.2 mm
